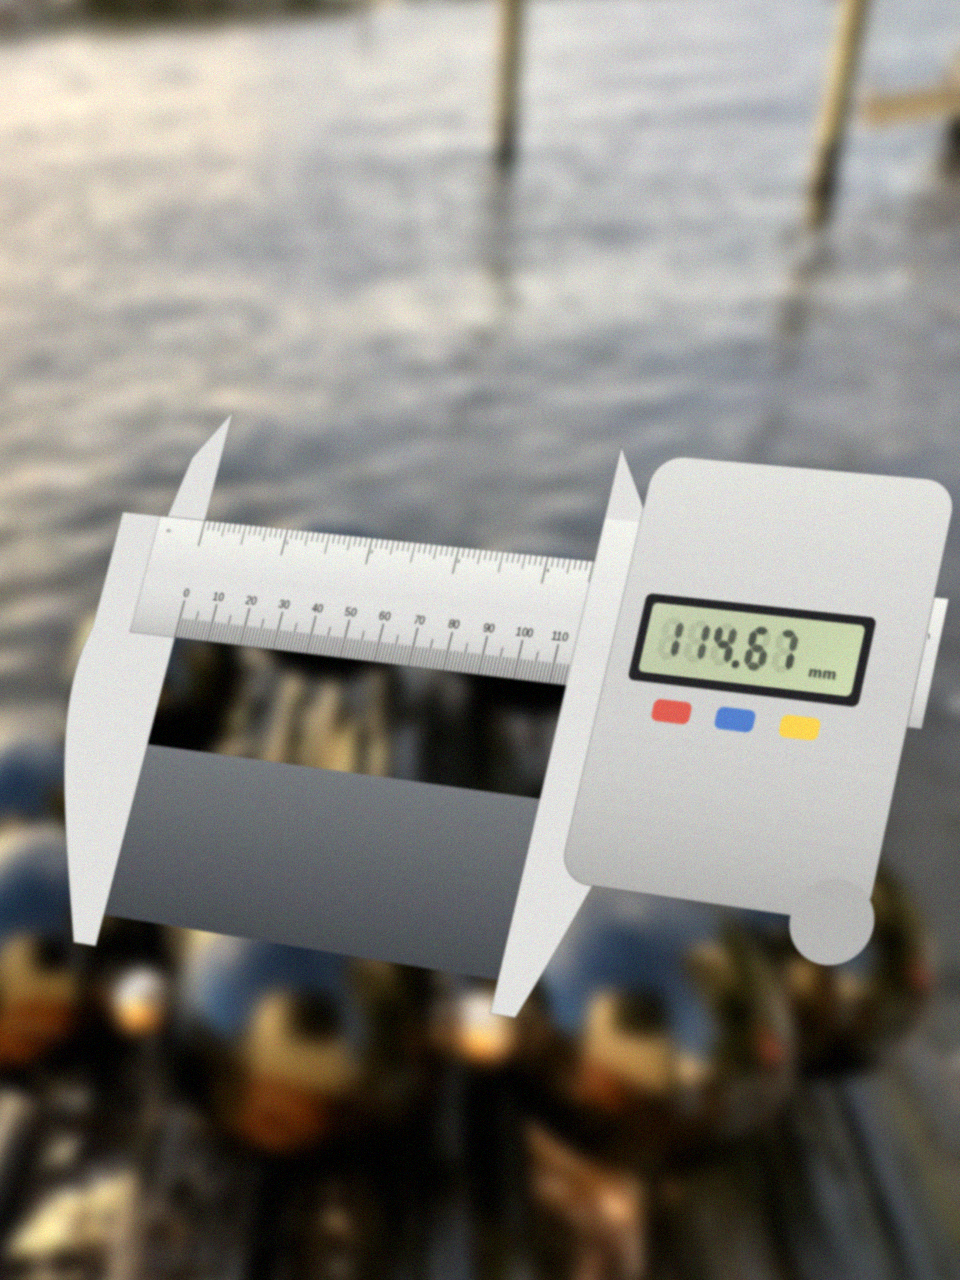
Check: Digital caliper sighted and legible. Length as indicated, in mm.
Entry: 114.67 mm
